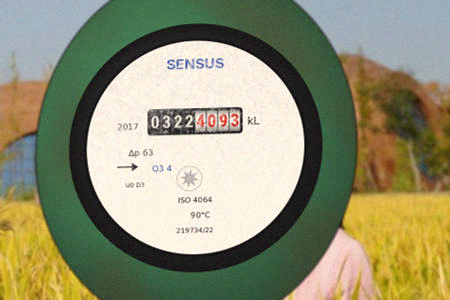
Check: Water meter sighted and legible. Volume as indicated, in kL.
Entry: 322.4093 kL
